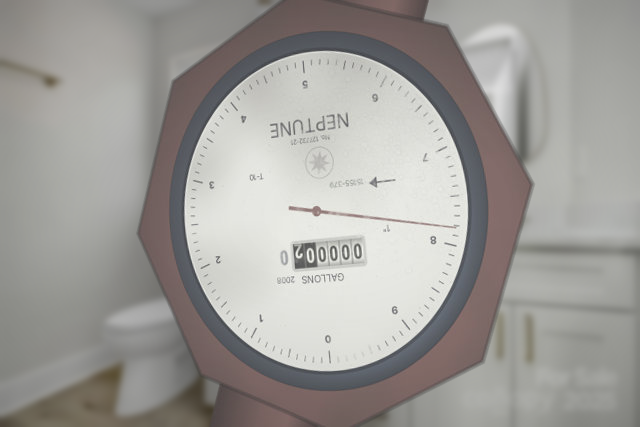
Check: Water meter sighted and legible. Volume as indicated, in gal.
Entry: 17.8 gal
